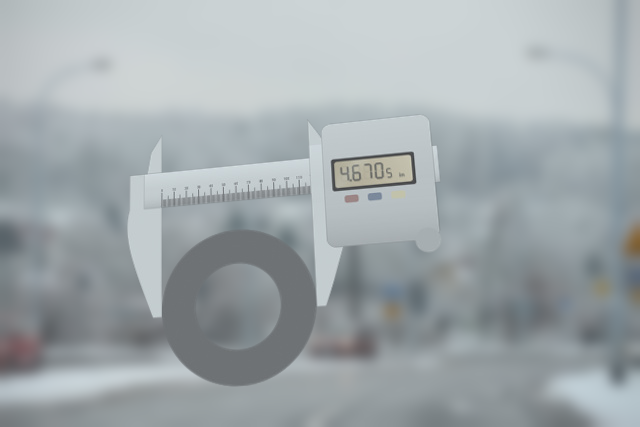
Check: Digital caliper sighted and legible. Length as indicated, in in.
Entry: 4.6705 in
